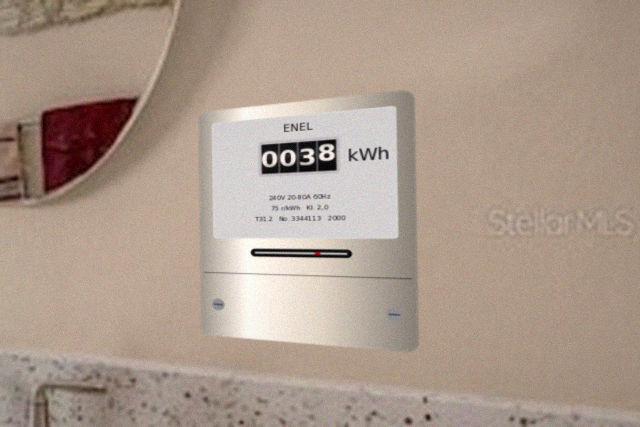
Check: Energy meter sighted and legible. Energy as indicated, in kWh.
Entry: 38 kWh
